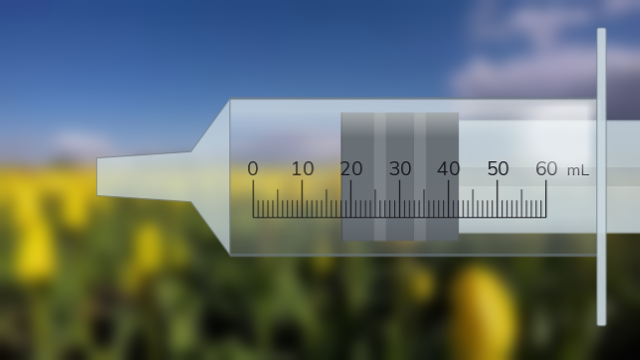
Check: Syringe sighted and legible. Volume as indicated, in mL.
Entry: 18 mL
